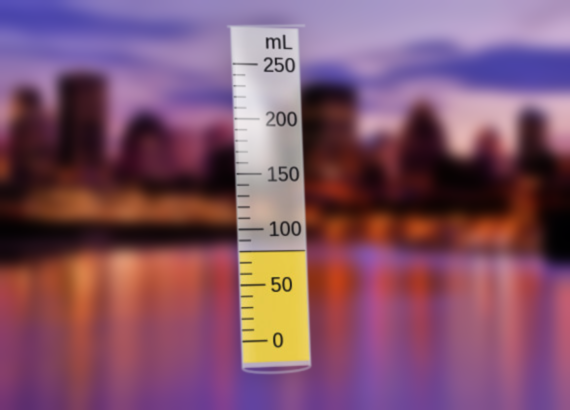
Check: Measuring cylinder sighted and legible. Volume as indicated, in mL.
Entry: 80 mL
